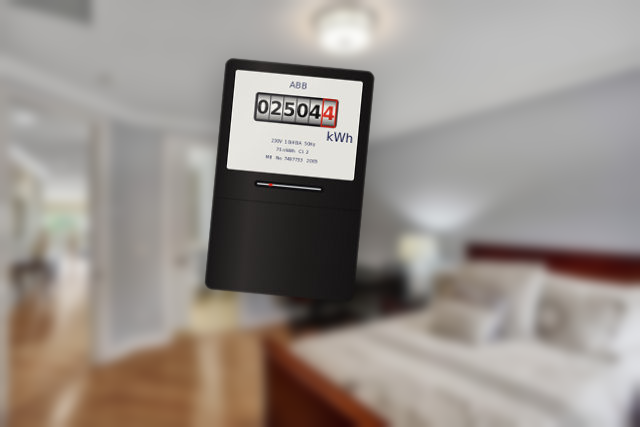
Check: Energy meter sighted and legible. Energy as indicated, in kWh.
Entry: 2504.4 kWh
